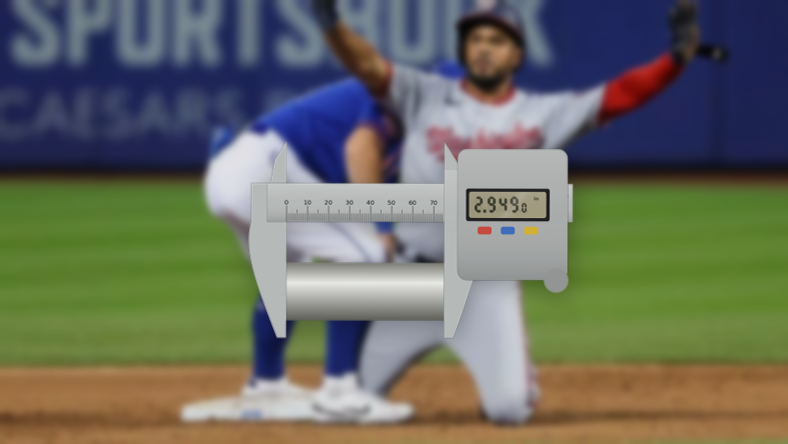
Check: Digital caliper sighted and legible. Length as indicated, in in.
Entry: 2.9490 in
